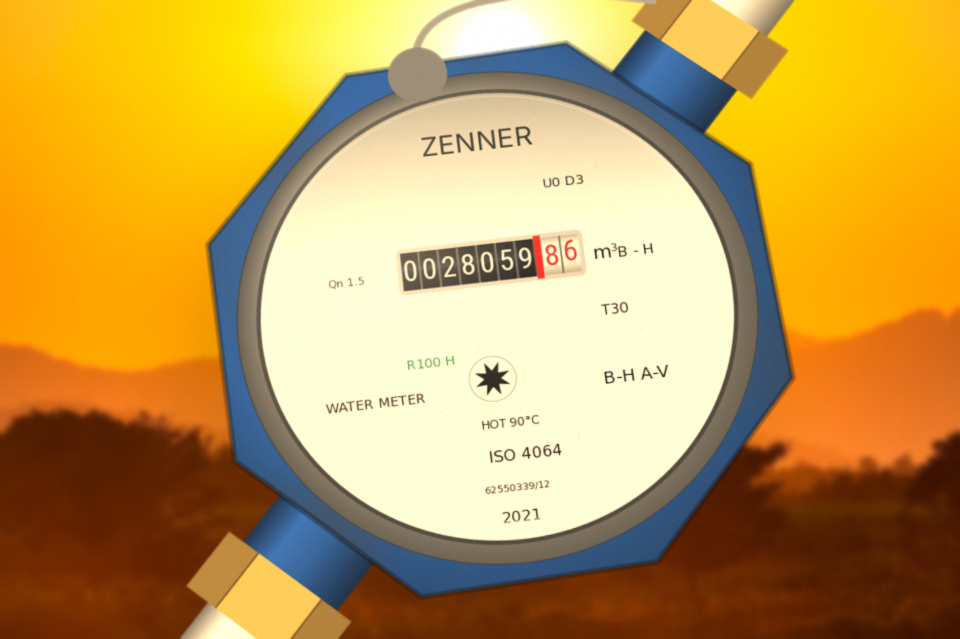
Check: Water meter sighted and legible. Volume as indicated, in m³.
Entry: 28059.86 m³
